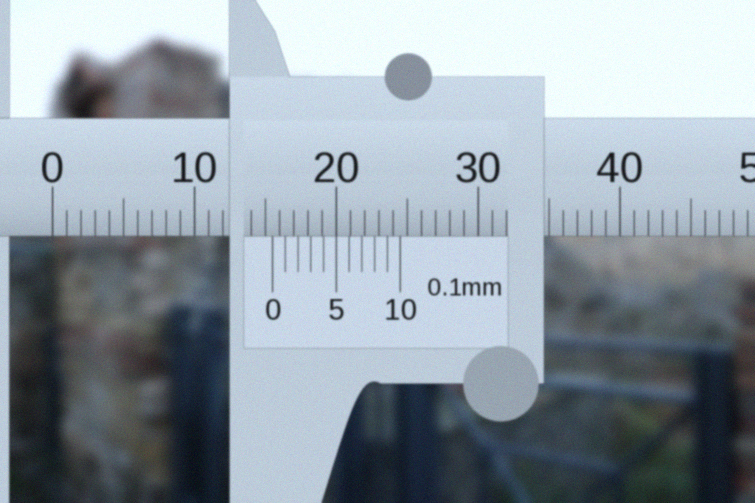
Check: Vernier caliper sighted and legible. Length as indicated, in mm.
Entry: 15.5 mm
